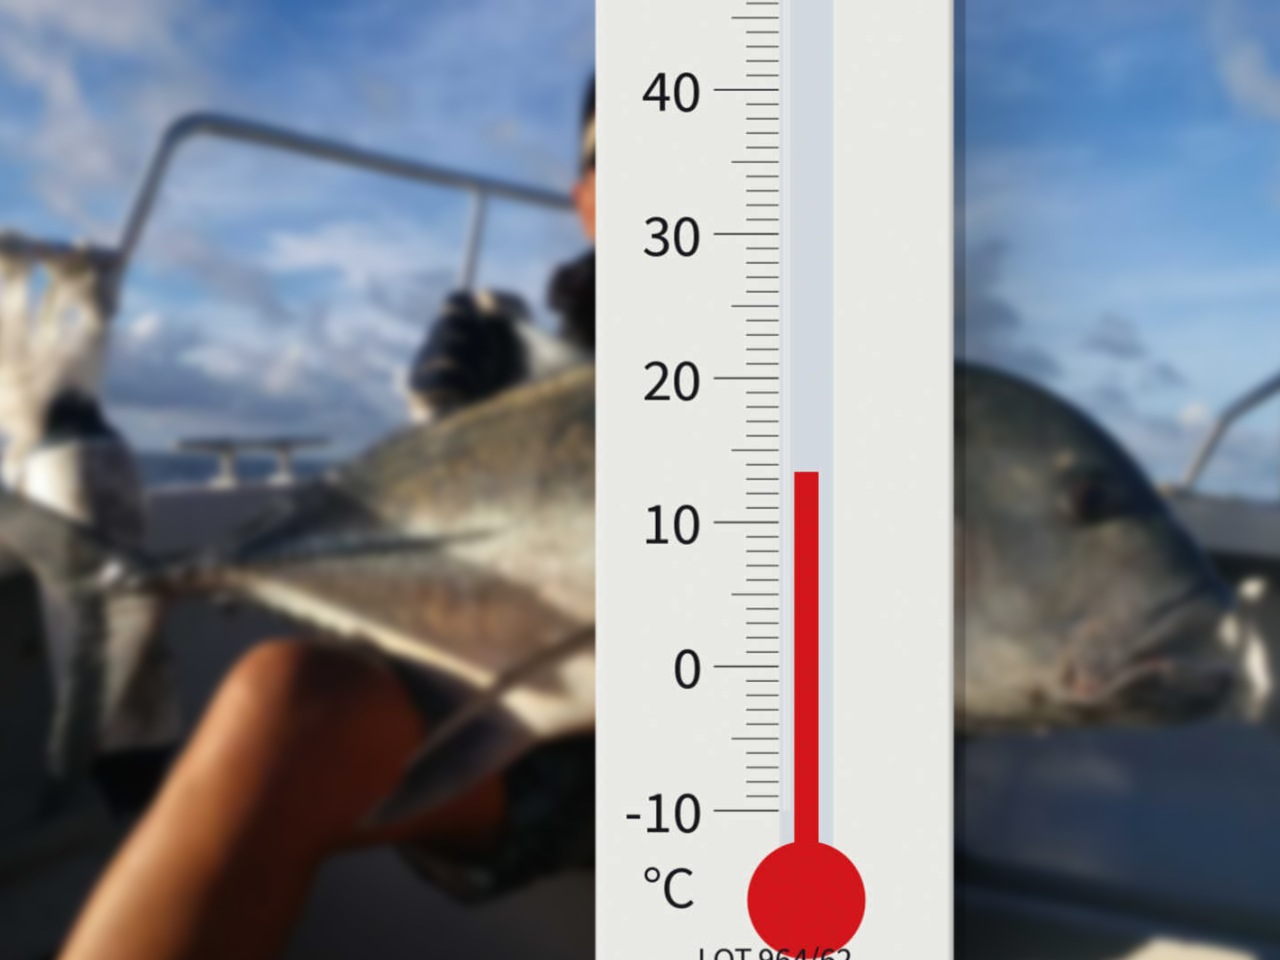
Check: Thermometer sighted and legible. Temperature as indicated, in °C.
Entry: 13.5 °C
